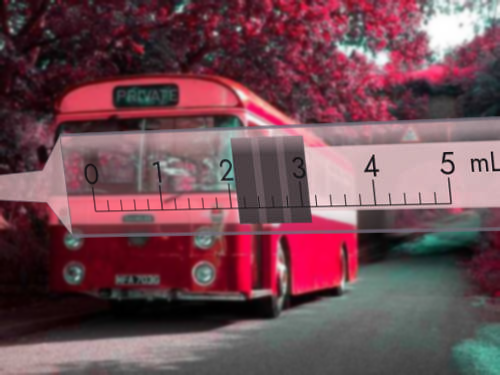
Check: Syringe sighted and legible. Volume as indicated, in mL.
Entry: 2.1 mL
